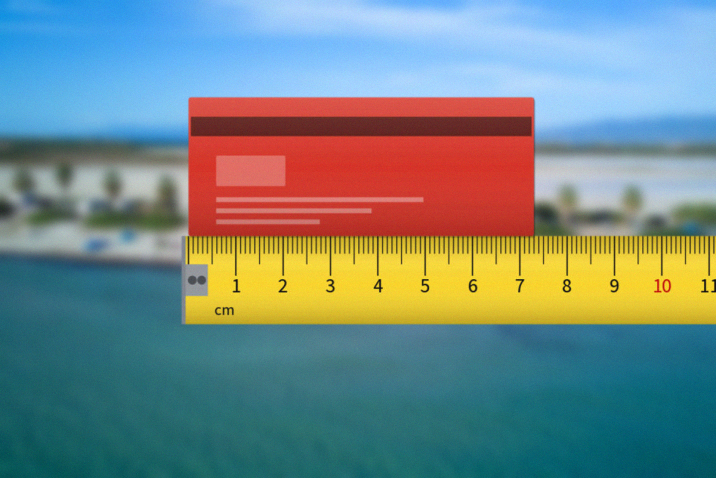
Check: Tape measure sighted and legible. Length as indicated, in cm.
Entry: 7.3 cm
